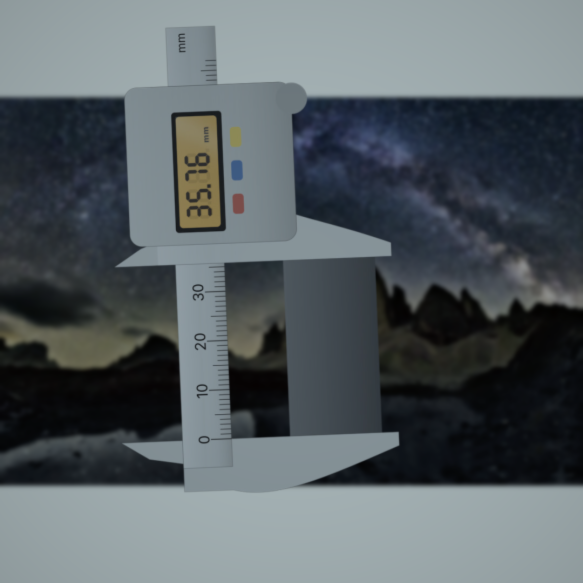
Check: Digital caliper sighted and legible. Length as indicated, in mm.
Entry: 35.76 mm
